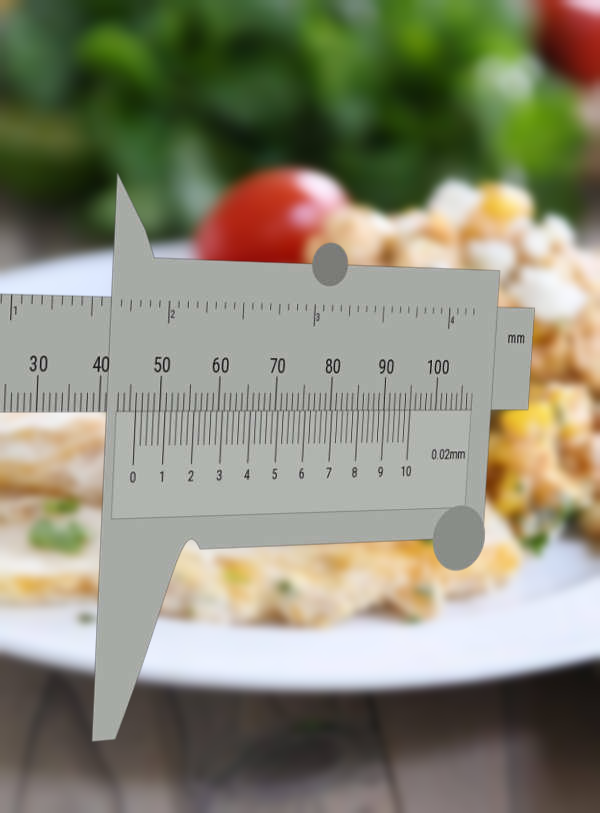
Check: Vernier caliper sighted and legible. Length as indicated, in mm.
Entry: 46.0 mm
